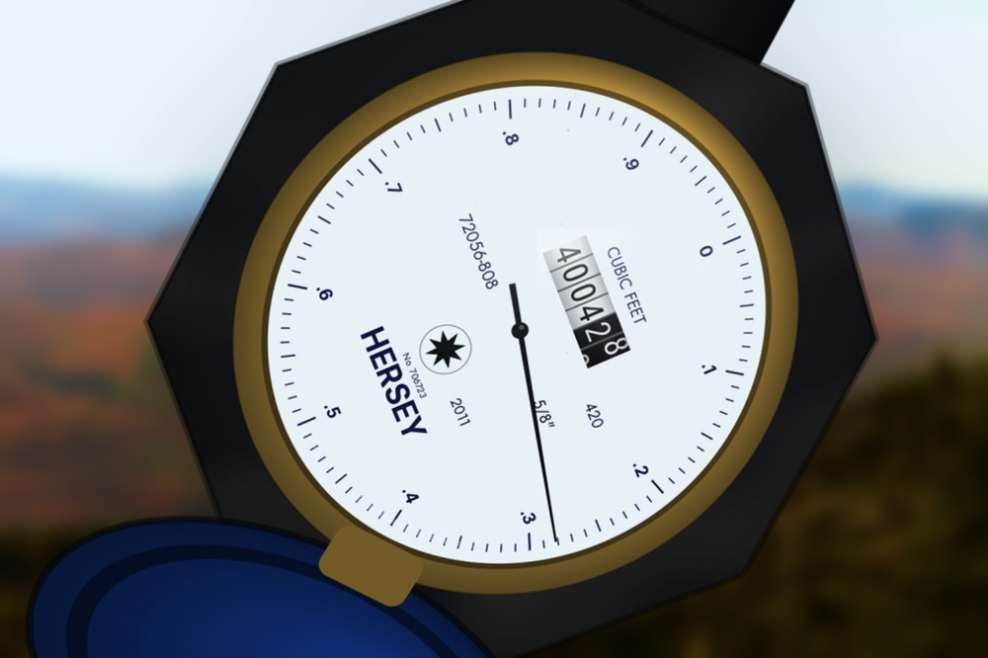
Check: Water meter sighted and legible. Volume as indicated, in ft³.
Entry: 400428.28 ft³
